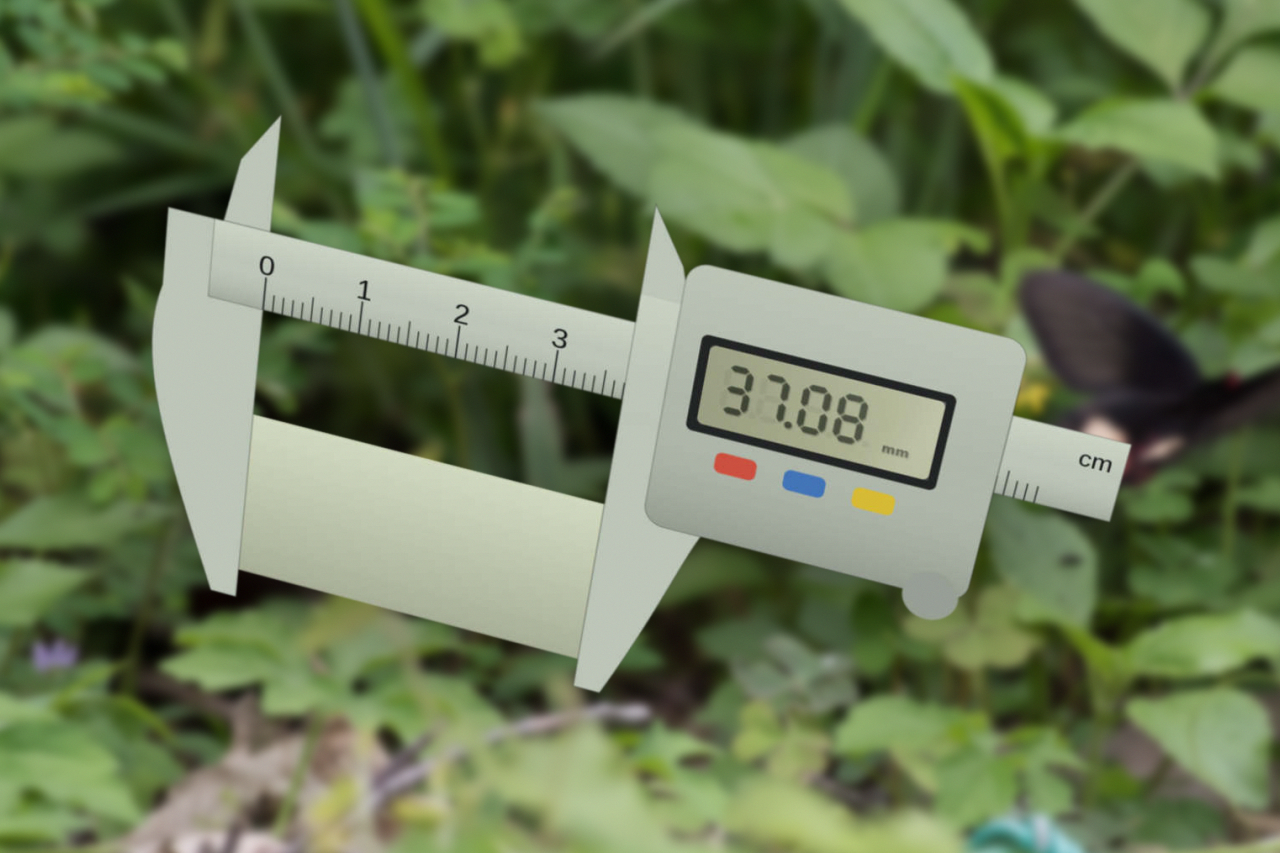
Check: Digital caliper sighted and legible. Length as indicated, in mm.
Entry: 37.08 mm
